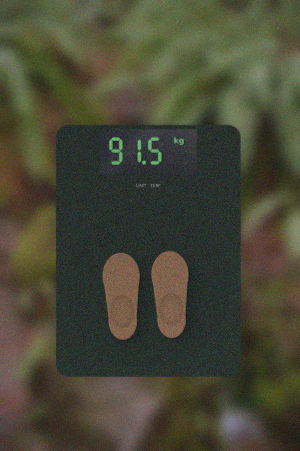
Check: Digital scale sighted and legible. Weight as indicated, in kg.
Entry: 91.5 kg
